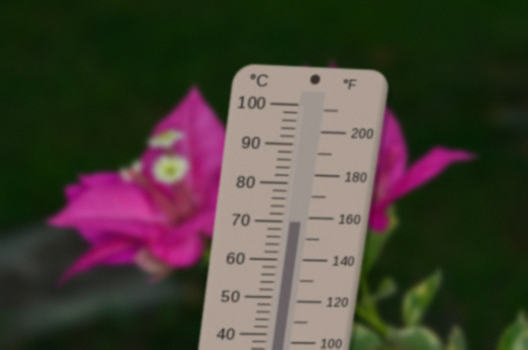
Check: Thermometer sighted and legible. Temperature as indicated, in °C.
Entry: 70 °C
